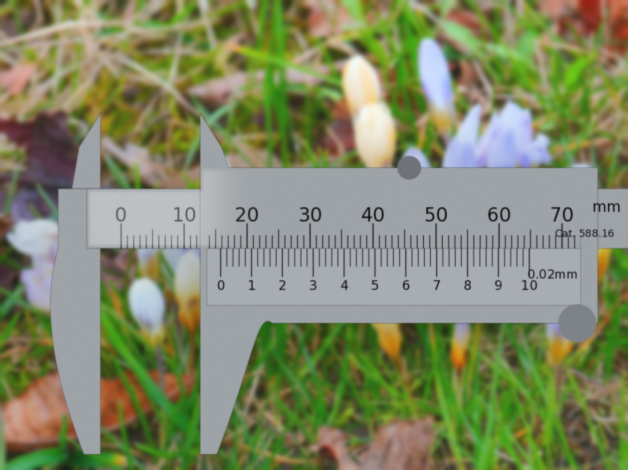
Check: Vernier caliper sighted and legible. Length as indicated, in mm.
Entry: 15.8 mm
